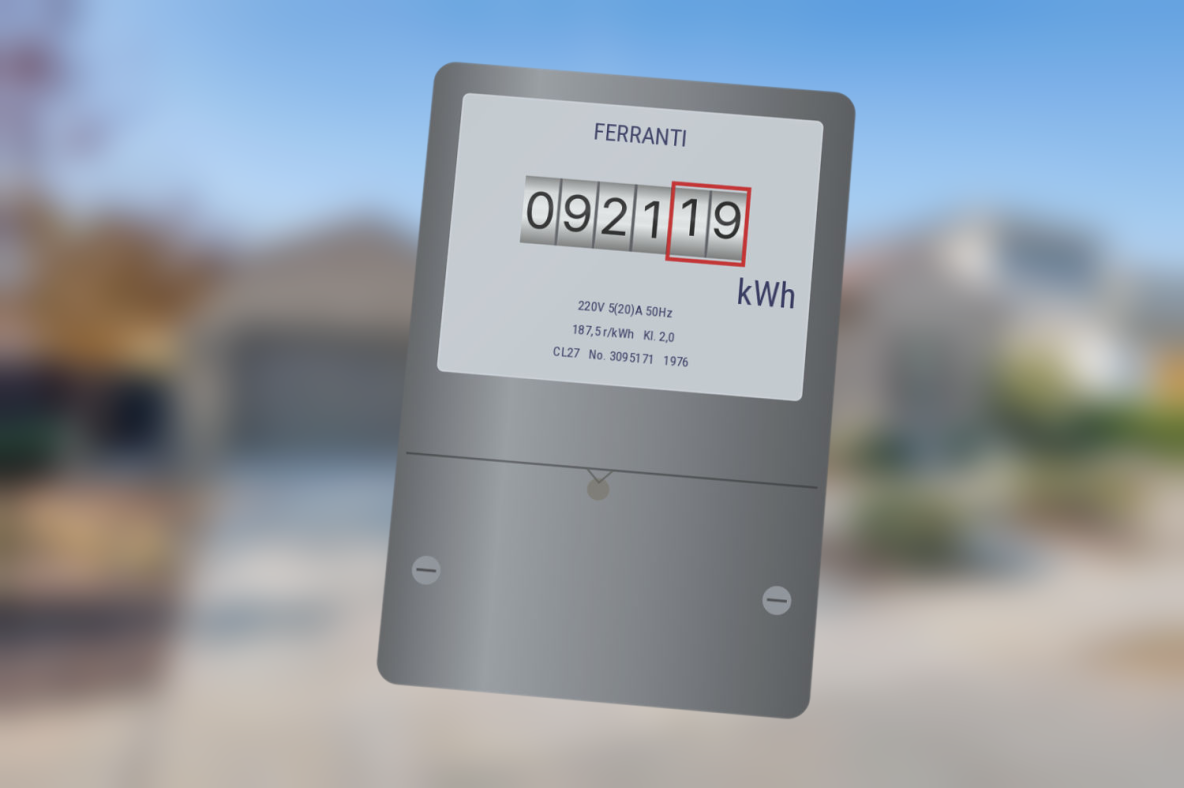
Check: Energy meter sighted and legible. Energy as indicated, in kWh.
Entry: 921.19 kWh
